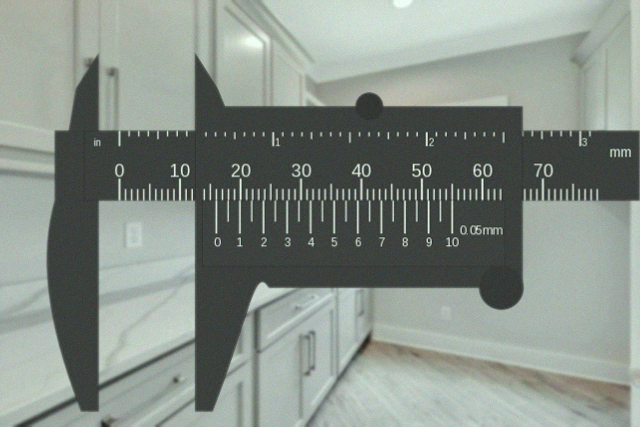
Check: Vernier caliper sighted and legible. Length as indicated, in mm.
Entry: 16.0 mm
